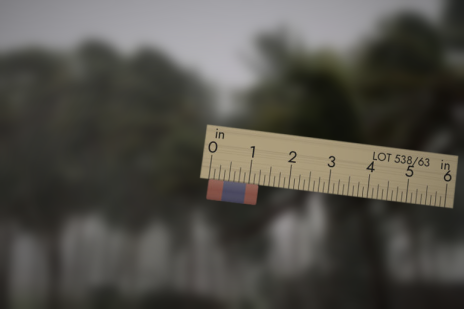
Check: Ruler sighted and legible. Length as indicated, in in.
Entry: 1.25 in
